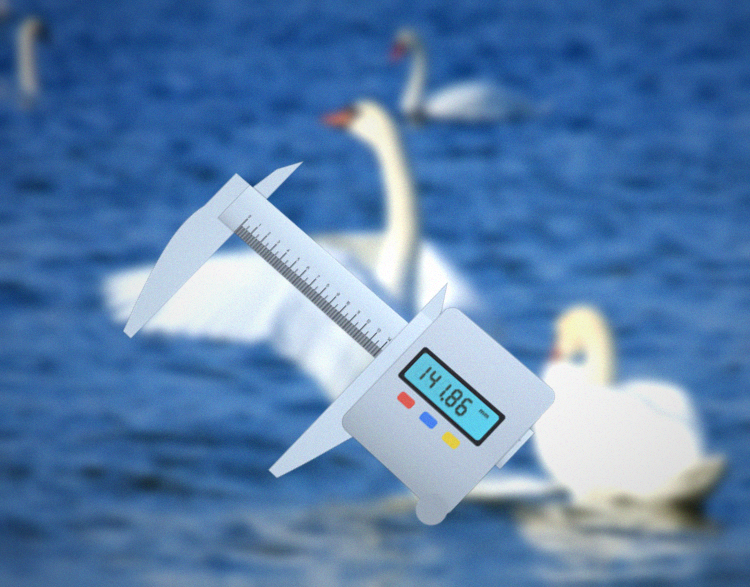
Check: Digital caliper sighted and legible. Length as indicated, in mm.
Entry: 141.86 mm
